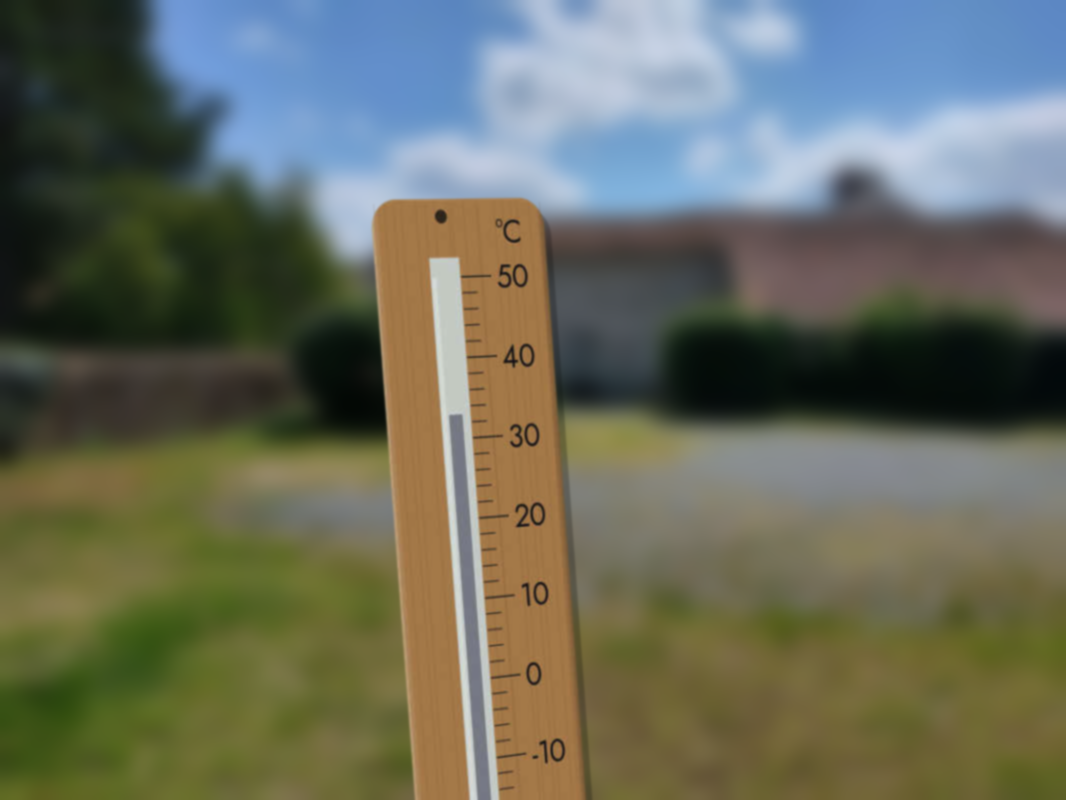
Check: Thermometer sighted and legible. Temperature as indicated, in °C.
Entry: 33 °C
